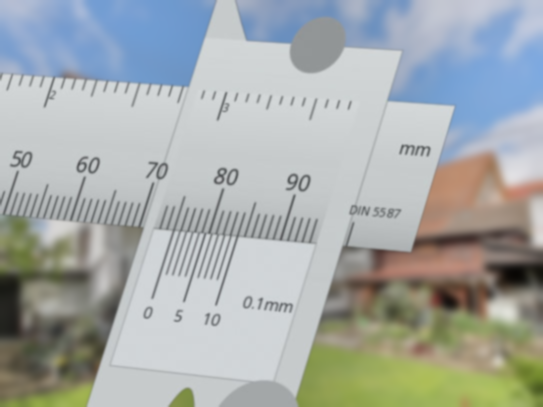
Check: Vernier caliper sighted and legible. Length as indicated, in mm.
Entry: 75.0 mm
